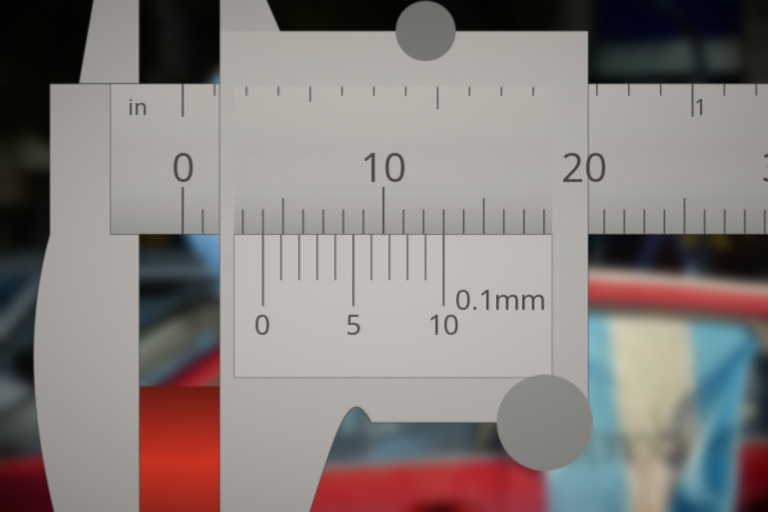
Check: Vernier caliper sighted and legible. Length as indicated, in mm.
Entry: 4.0 mm
